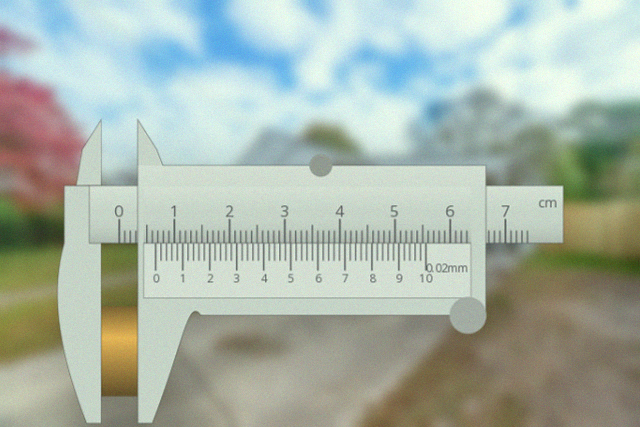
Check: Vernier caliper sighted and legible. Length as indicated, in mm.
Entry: 6.6 mm
